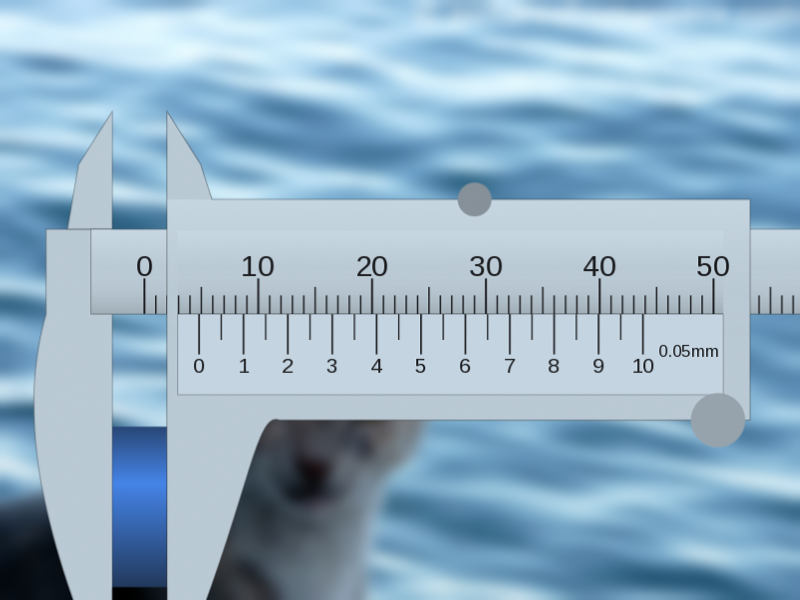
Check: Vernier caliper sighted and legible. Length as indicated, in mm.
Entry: 4.8 mm
